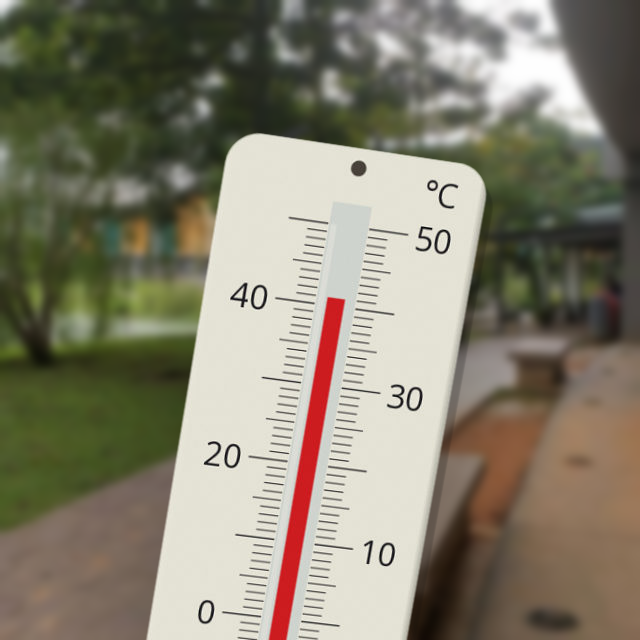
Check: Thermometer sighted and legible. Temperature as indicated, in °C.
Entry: 41 °C
